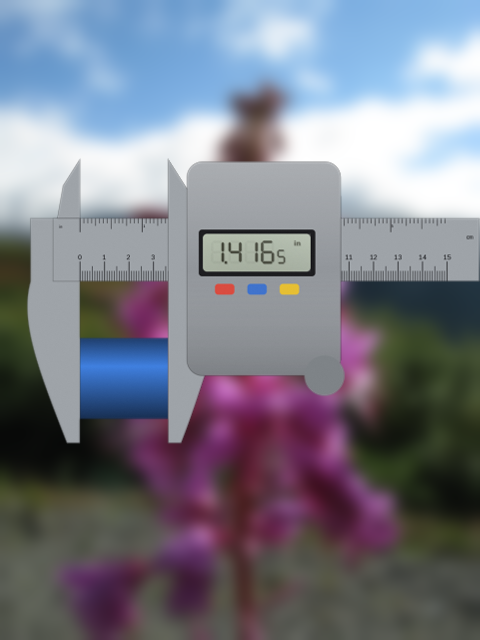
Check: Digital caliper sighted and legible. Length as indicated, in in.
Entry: 1.4165 in
